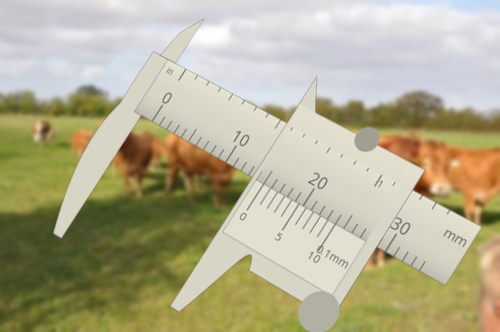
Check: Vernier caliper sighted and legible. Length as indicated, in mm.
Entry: 15.0 mm
